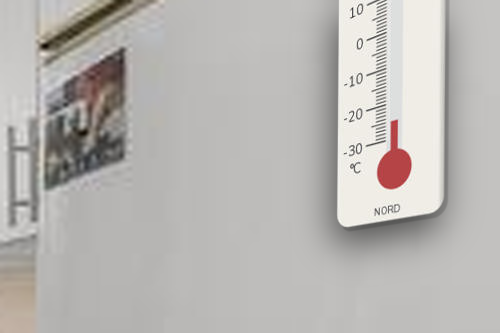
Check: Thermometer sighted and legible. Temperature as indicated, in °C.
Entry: -25 °C
